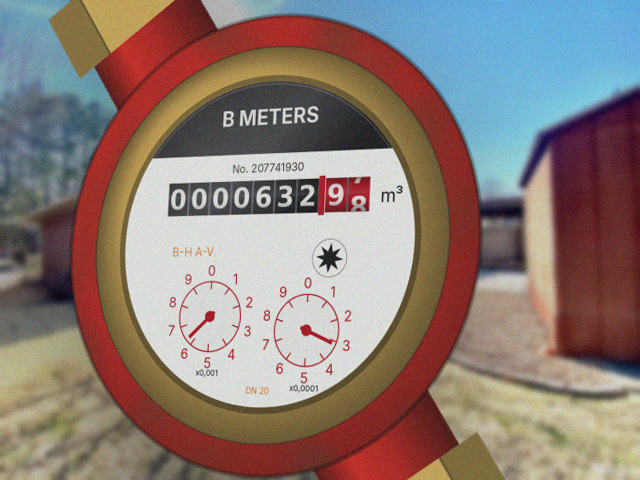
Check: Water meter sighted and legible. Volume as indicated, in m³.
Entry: 632.9763 m³
